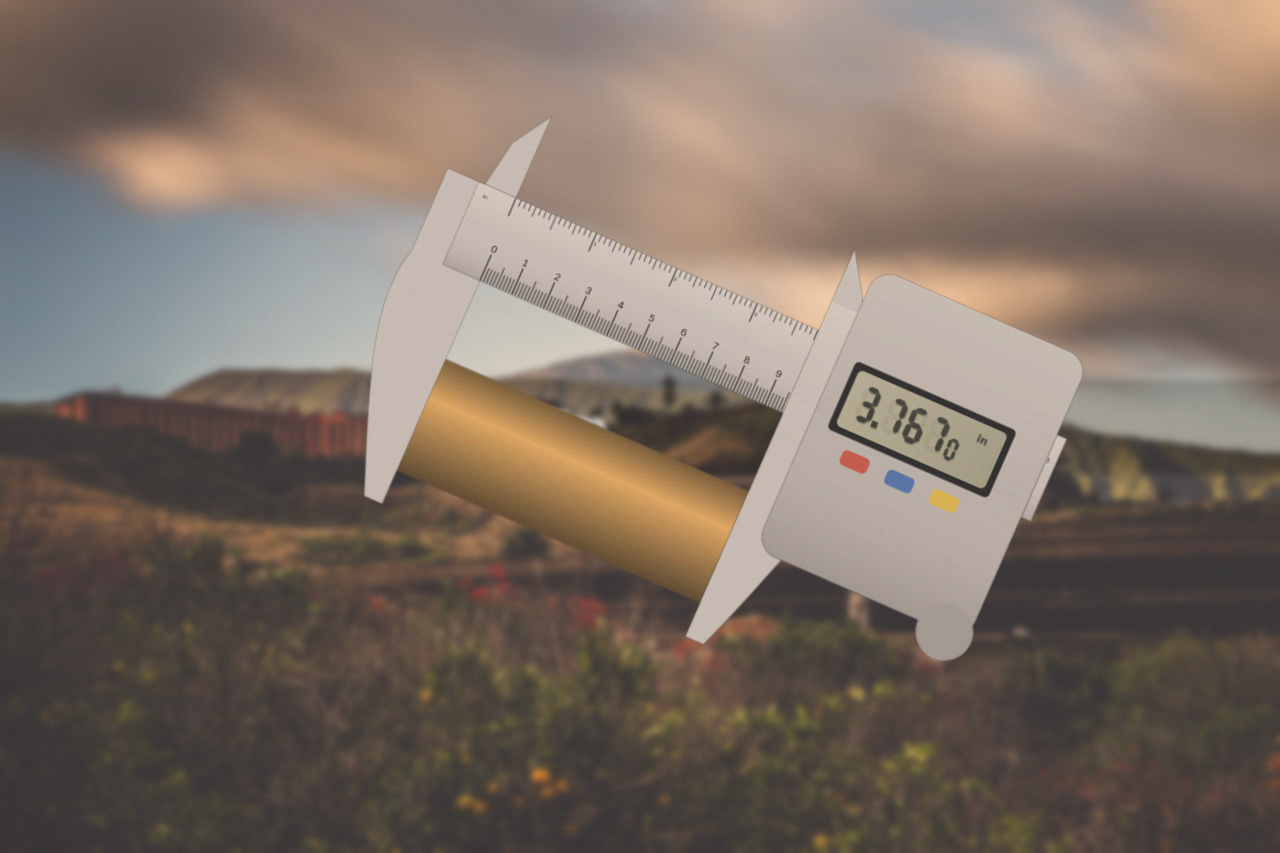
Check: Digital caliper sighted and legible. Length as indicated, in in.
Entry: 3.7670 in
